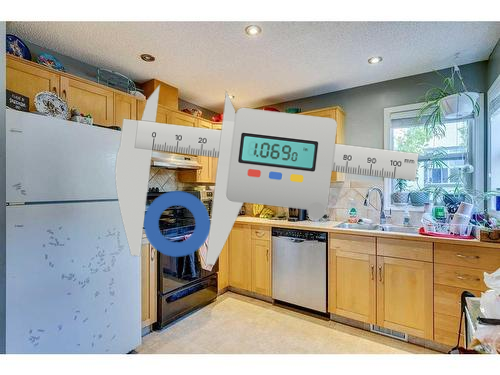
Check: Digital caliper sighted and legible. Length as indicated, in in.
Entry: 1.0690 in
